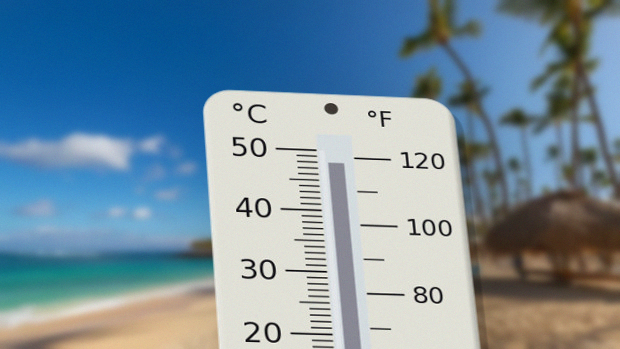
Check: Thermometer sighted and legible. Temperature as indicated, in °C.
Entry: 48 °C
